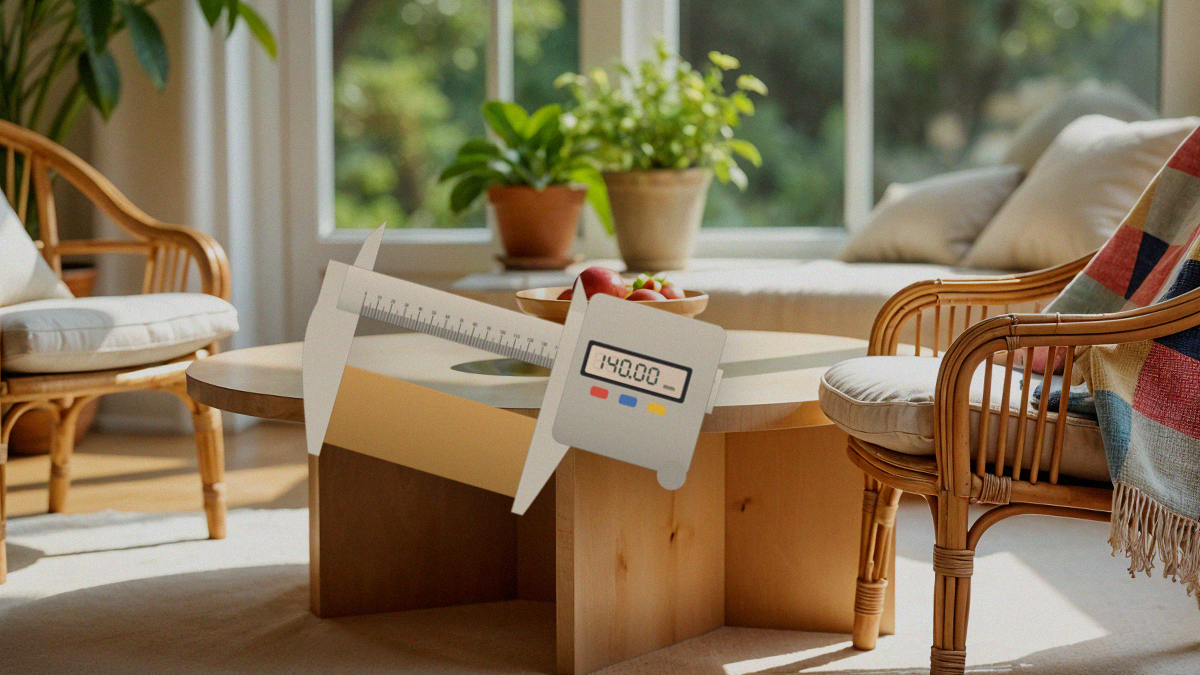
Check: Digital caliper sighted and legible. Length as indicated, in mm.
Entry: 140.00 mm
